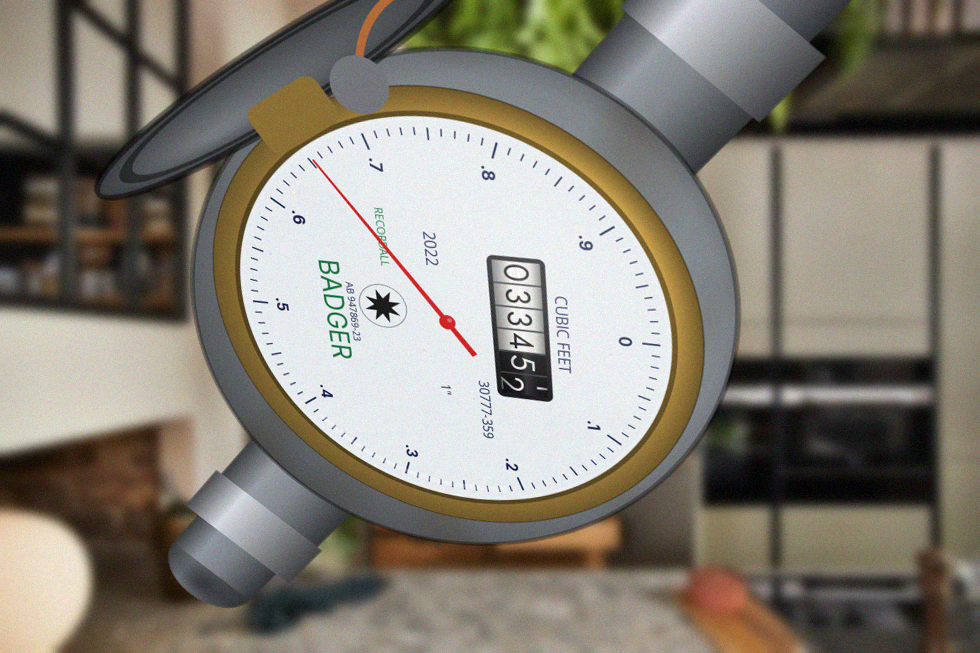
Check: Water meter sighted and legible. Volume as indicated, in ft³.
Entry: 33451.65 ft³
